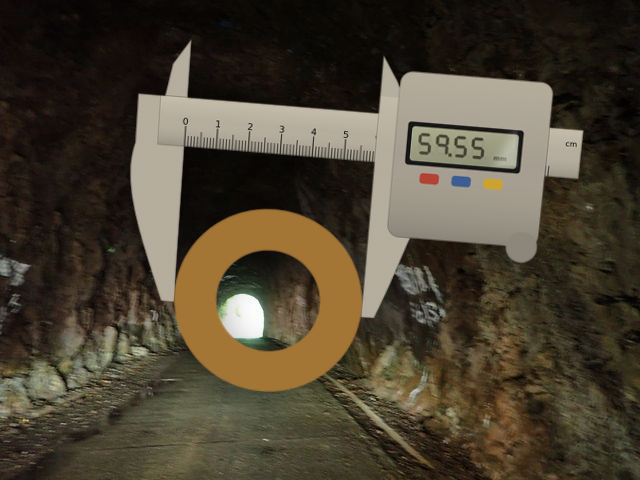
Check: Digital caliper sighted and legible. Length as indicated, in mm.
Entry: 59.55 mm
